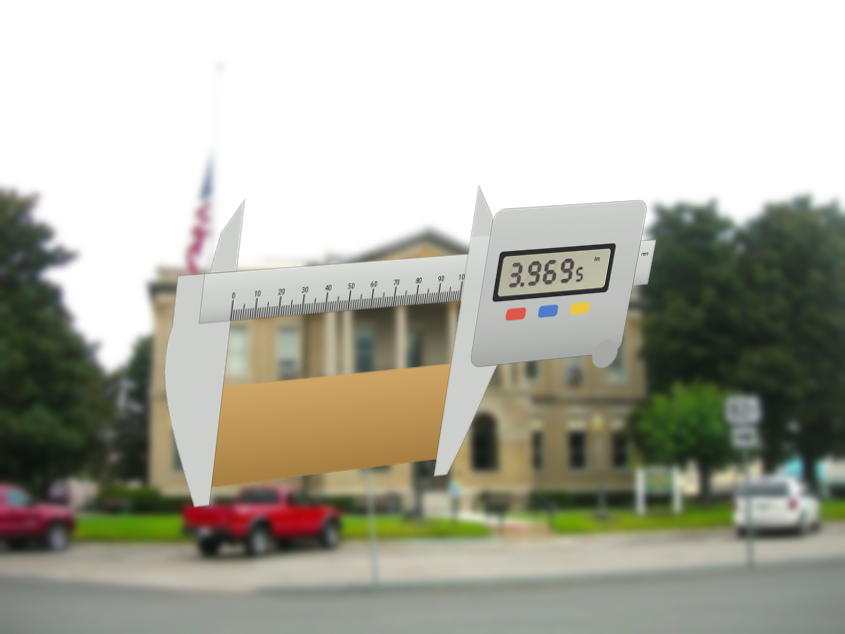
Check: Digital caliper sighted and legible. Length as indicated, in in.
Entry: 3.9695 in
